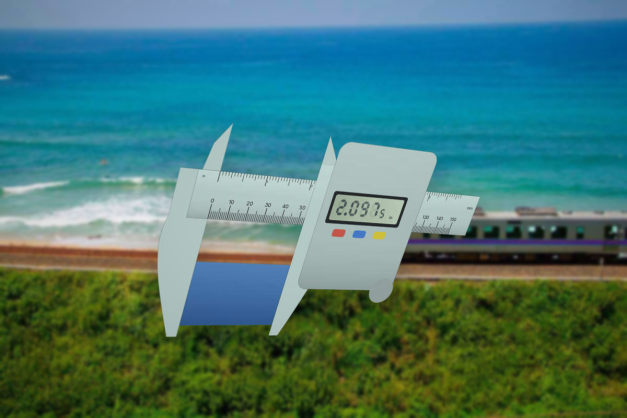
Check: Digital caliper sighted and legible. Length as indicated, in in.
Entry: 2.0975 in
